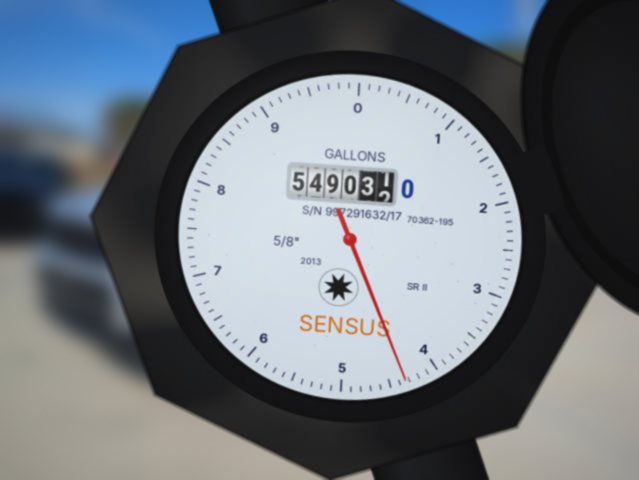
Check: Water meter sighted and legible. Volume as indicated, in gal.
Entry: 5490314.3 gal
